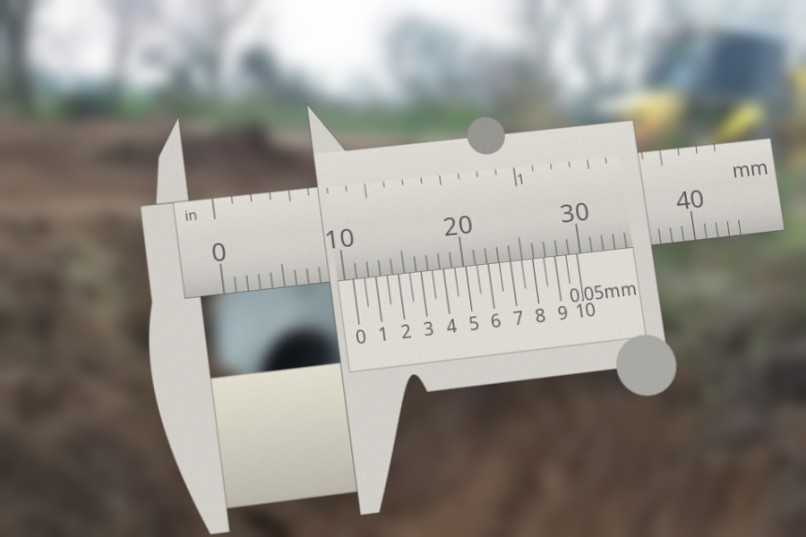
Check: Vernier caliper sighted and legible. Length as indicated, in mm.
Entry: 10.7 mm
